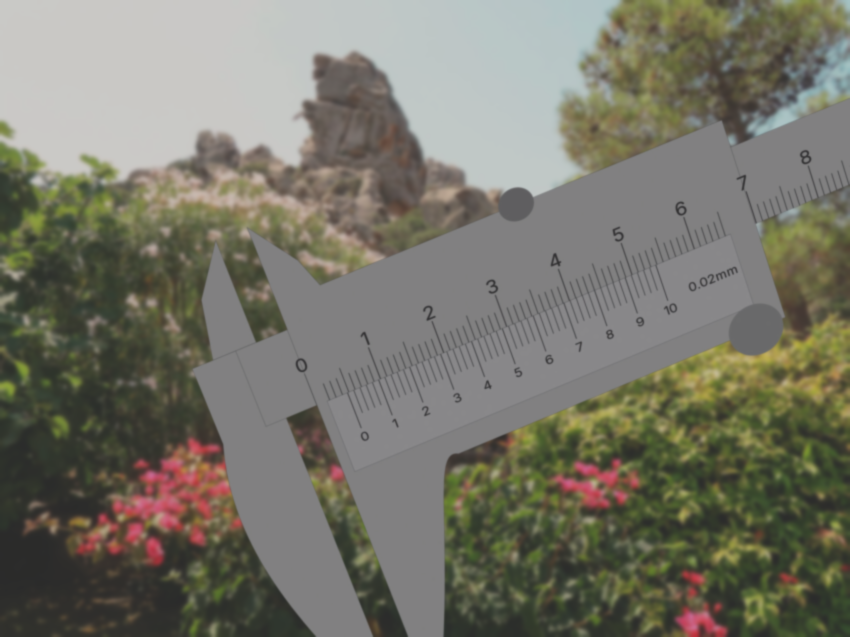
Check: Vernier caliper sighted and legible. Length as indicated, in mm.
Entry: 4.8 mm
